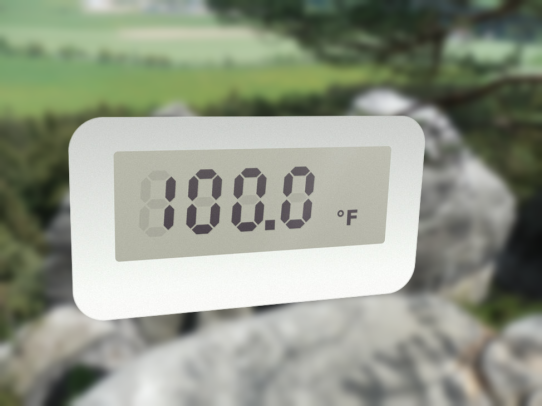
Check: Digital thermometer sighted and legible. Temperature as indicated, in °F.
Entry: 100.0 °F
